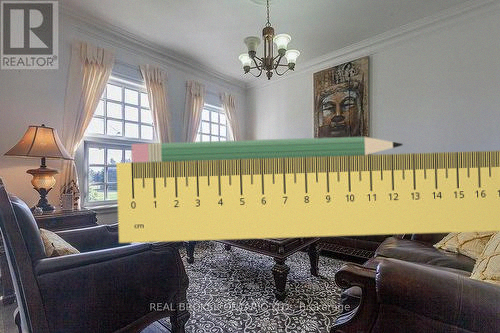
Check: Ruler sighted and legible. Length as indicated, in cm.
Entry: 12.5 cm
